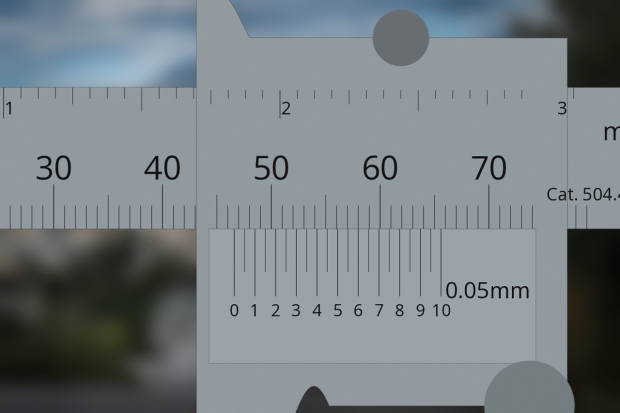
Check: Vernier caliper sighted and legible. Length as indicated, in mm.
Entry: 46.6 mm
